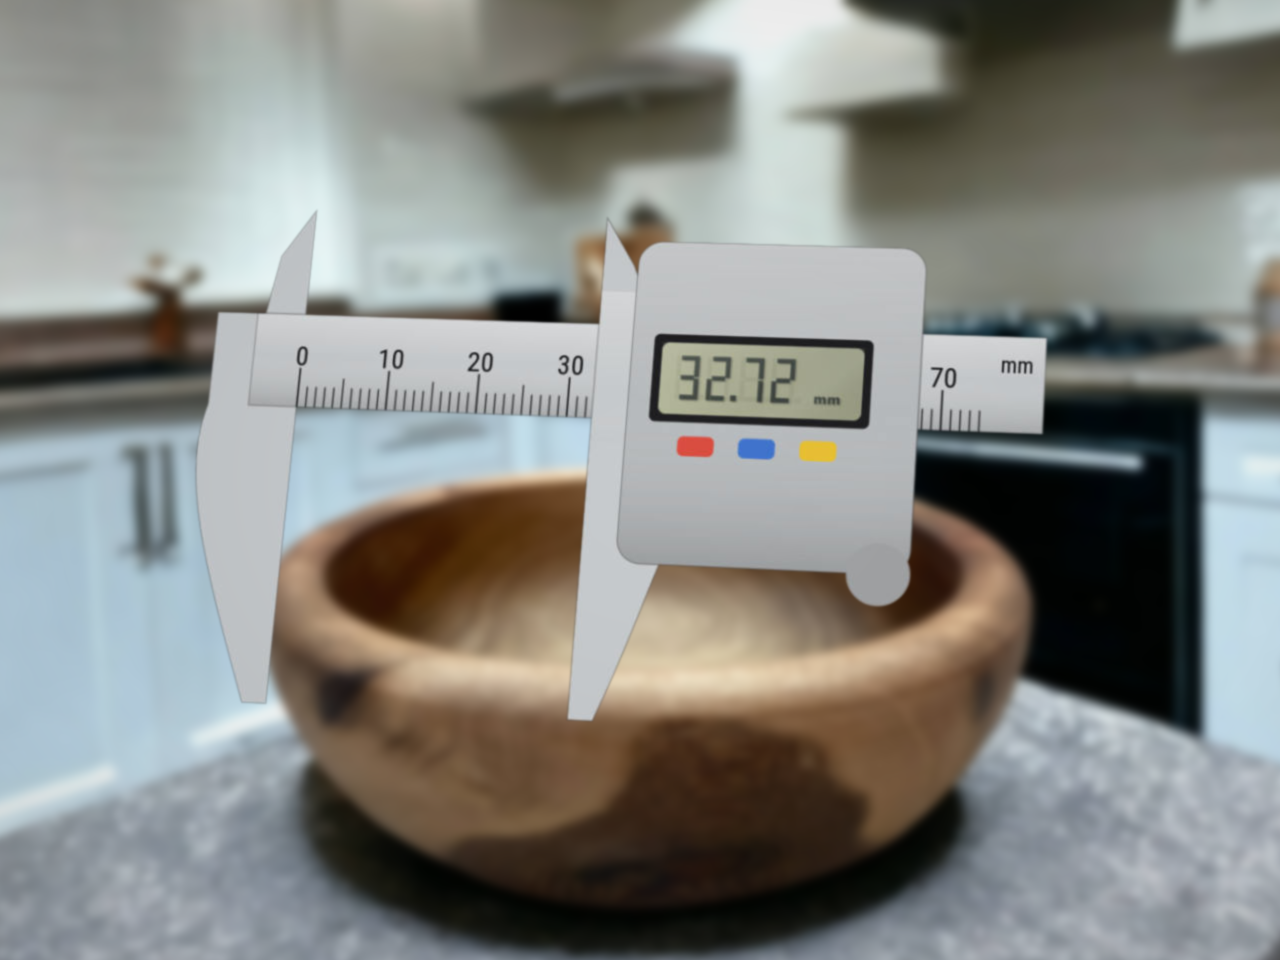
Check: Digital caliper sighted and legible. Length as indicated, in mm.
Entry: 32.72 mm
